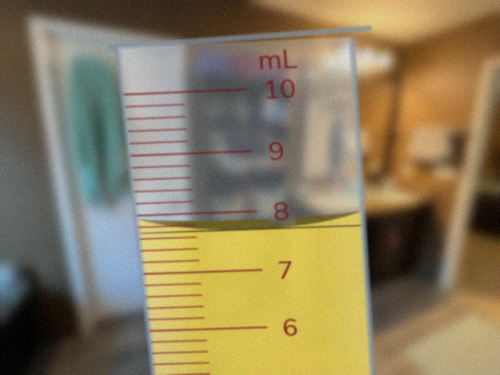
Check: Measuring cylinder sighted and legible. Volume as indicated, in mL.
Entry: 7.7 mL
